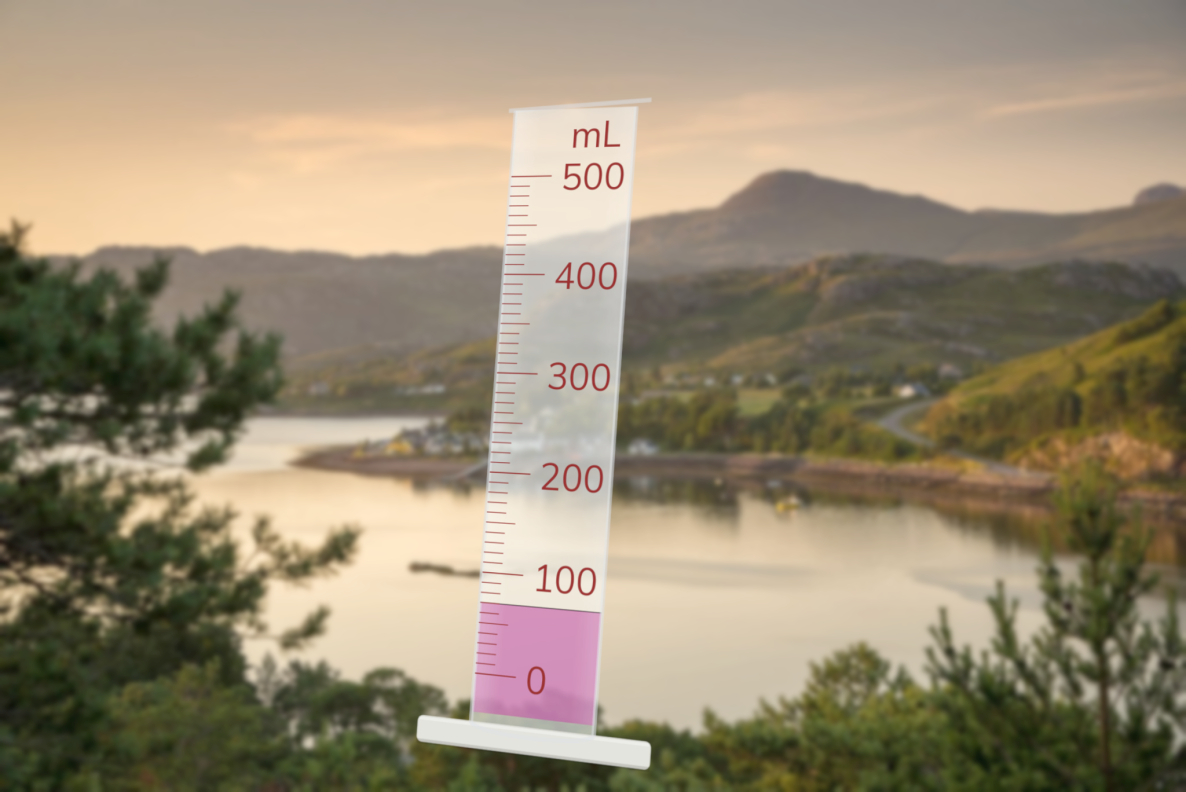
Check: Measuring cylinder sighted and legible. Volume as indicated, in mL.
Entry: 70 mL
